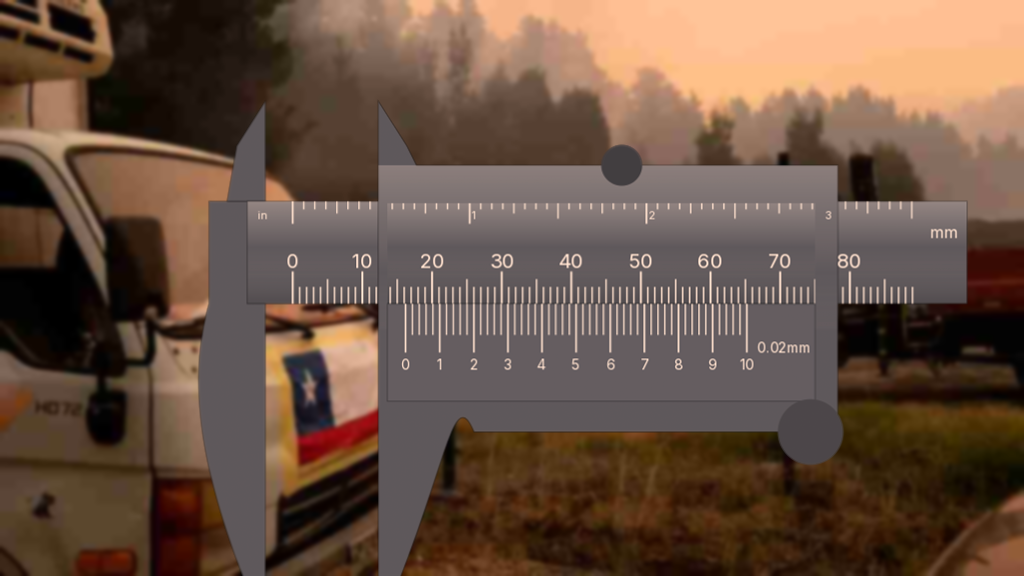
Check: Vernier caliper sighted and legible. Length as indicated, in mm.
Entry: 16.2 mm
